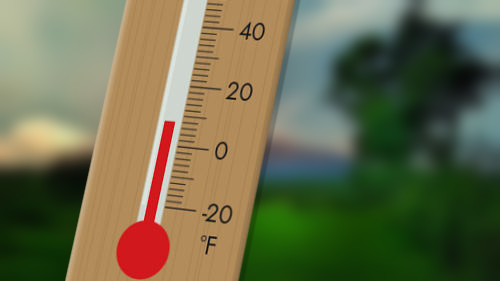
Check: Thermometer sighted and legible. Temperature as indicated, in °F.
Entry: 8 °F
